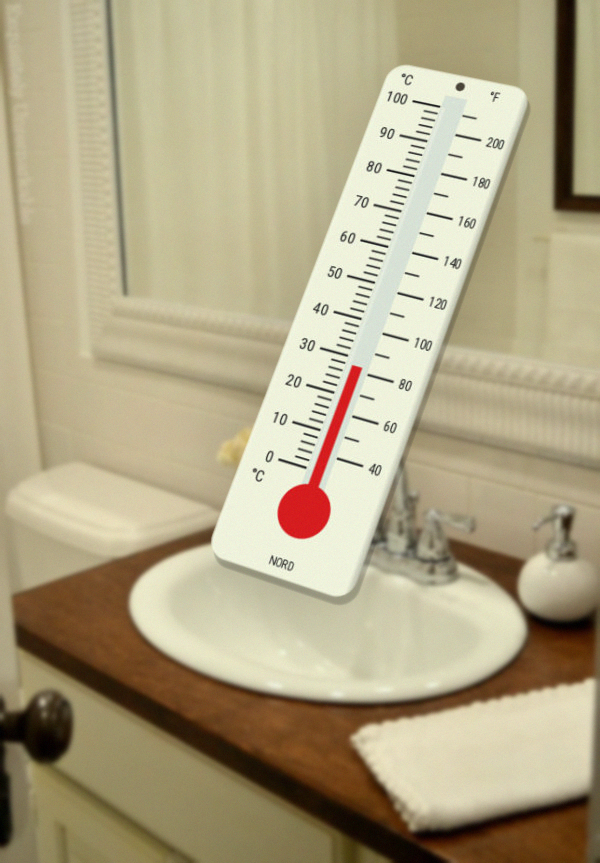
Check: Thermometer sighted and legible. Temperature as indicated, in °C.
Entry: 28 °C
